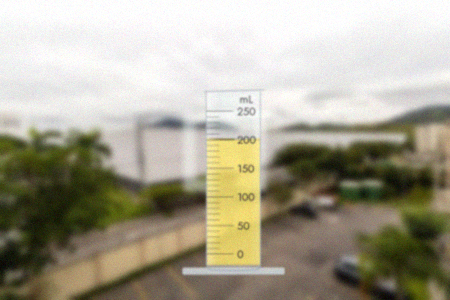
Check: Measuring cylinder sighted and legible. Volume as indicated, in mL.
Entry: 200 mL
